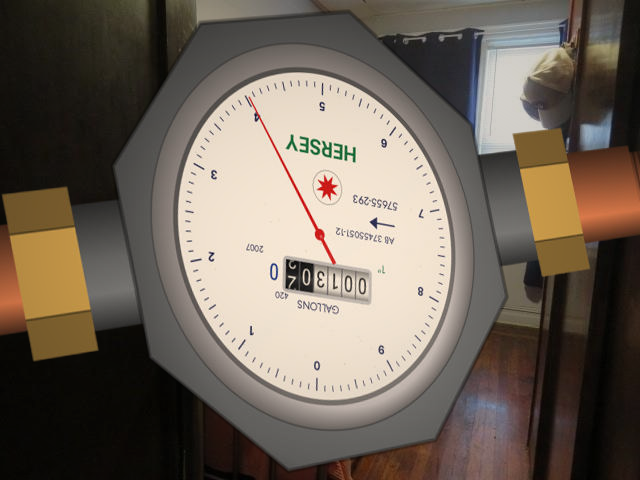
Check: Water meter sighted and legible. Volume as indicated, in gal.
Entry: 13024.0 gal
